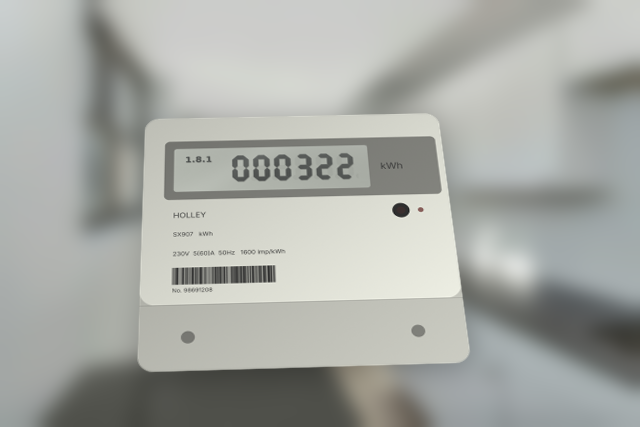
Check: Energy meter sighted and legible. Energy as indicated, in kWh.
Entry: 322 kWh
